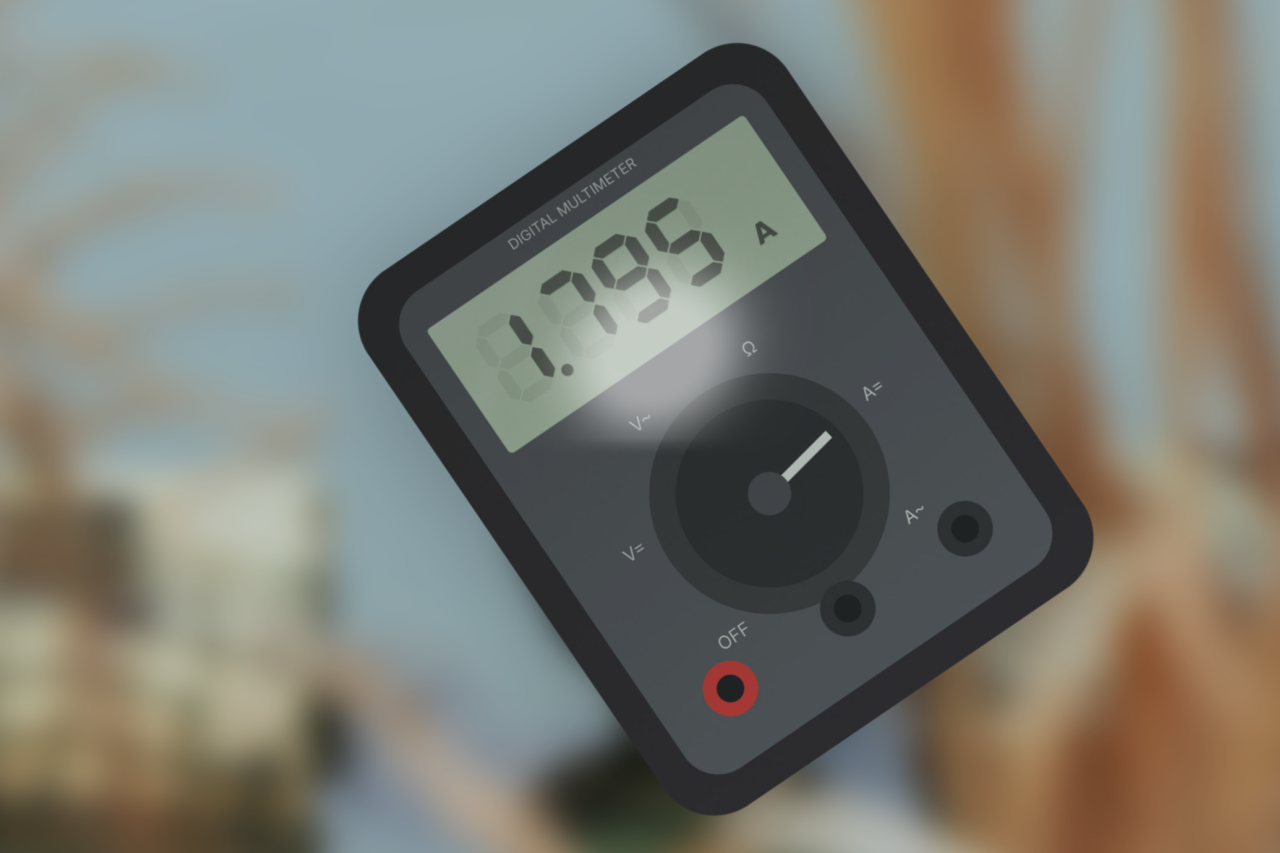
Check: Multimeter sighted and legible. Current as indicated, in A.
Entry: 1.795 A
